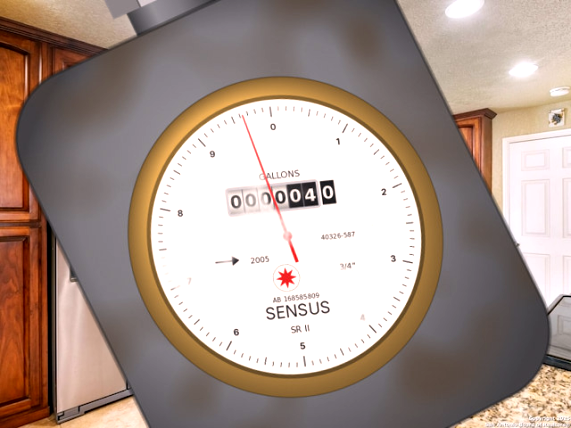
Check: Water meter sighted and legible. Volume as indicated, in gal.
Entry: 39.6 gal
